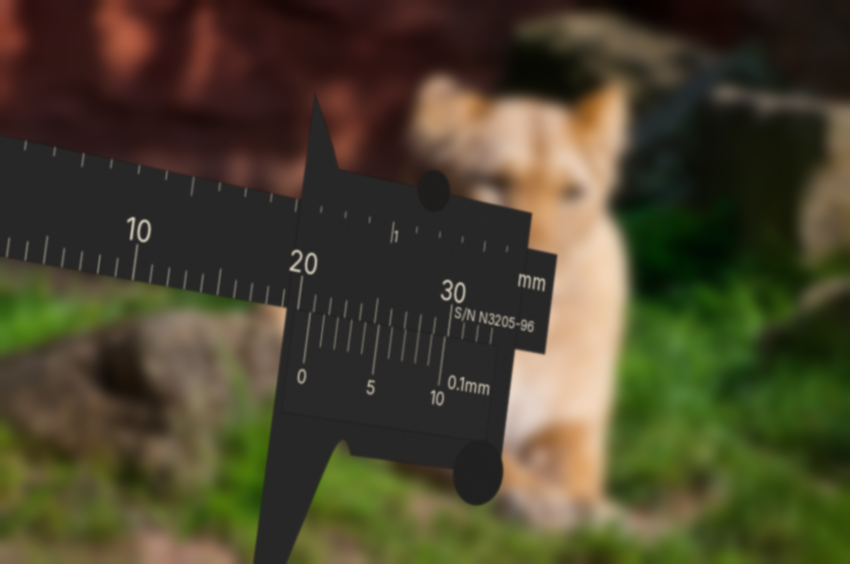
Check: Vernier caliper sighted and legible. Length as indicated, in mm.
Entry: 20.8 mm
